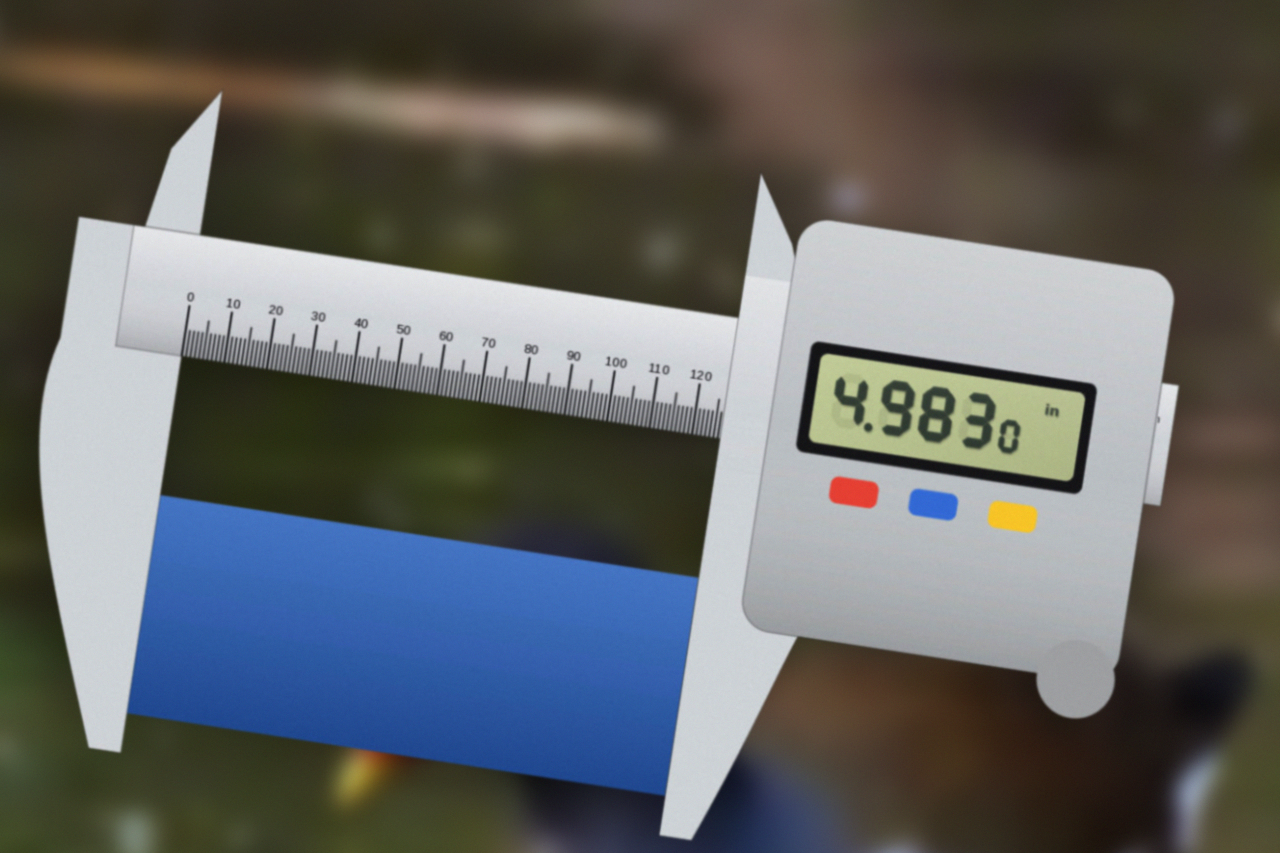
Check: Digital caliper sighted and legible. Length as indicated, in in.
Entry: 4.9830 in
